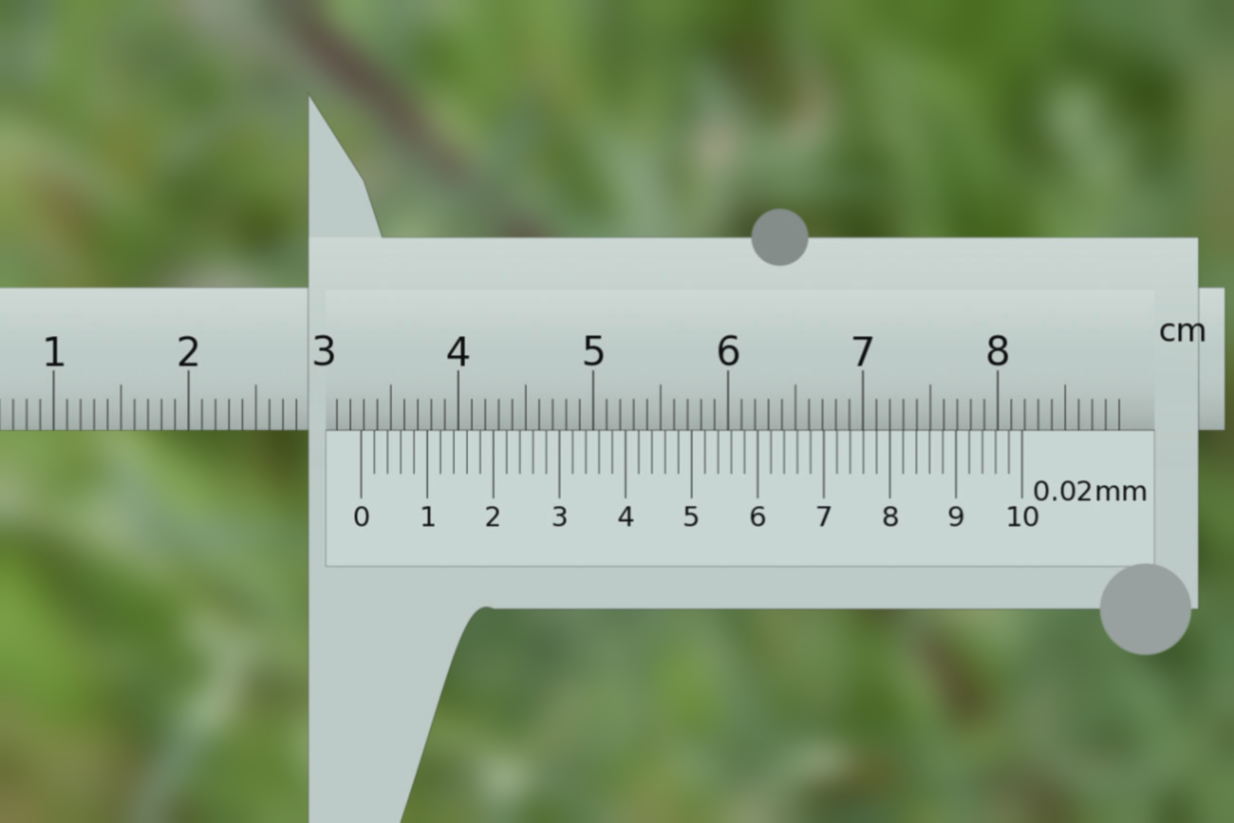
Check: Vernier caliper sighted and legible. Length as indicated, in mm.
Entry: 32.8 mm
